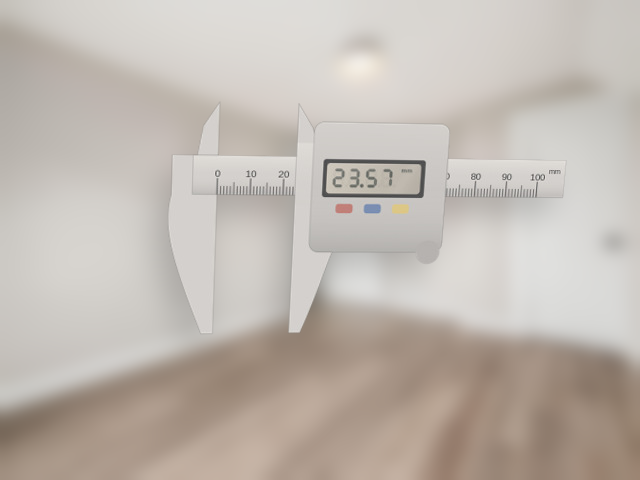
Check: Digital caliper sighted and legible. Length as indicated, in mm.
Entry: 23.57 mm
